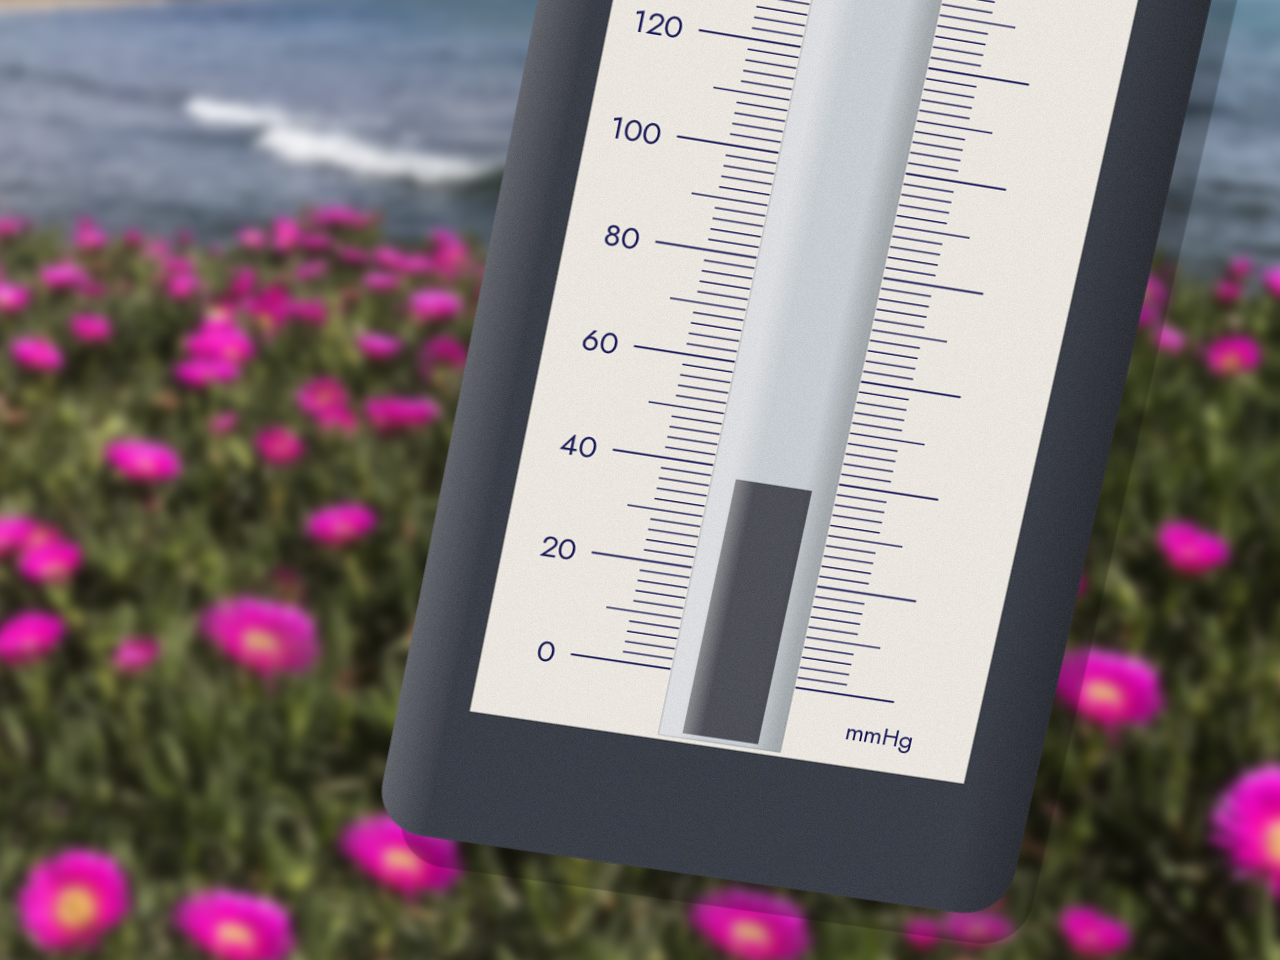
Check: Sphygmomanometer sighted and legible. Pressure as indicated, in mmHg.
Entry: 38 mmHg
